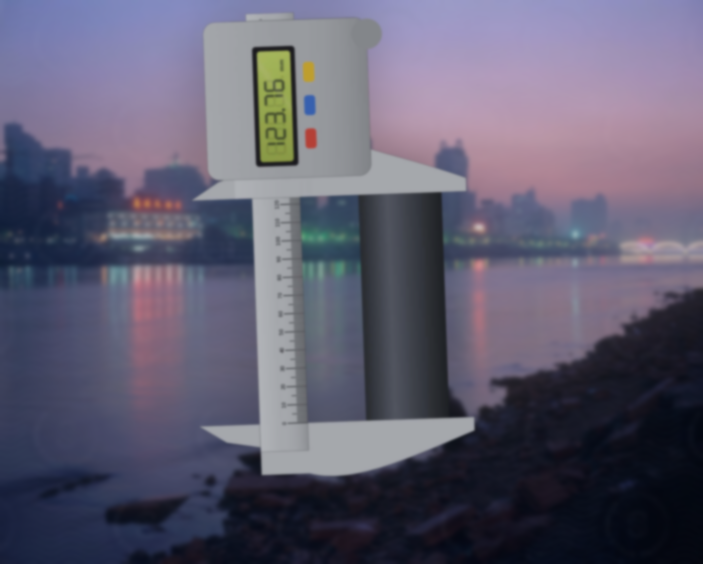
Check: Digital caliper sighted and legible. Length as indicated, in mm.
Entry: 123.76 mm
